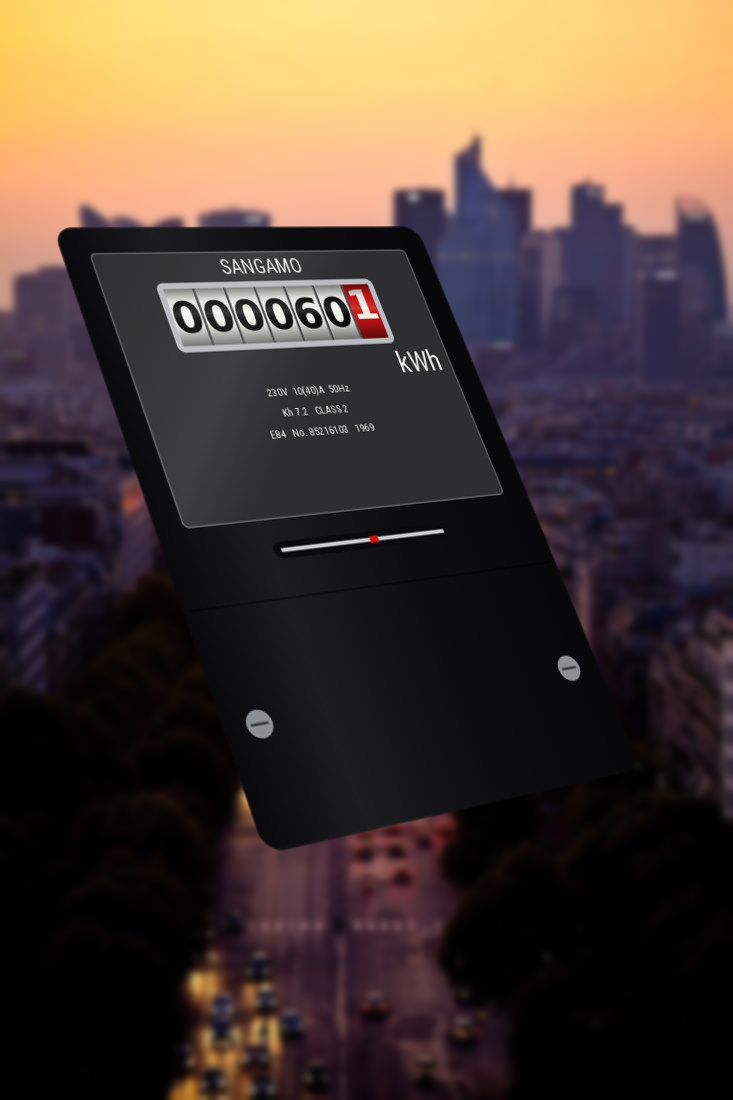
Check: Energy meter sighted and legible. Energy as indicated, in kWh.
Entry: 60.1 kWh
